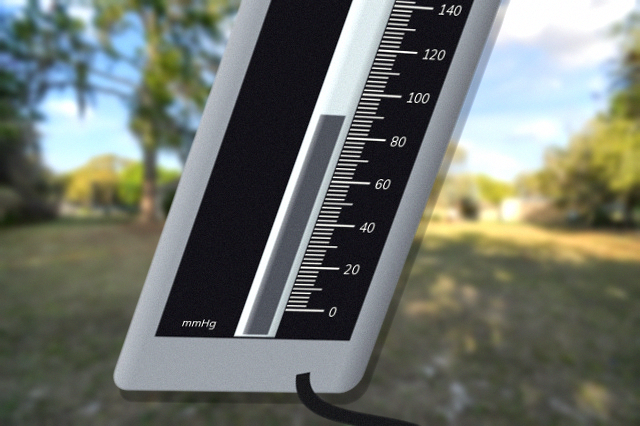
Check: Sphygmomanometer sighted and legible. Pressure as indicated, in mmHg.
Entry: 90 mmHg
